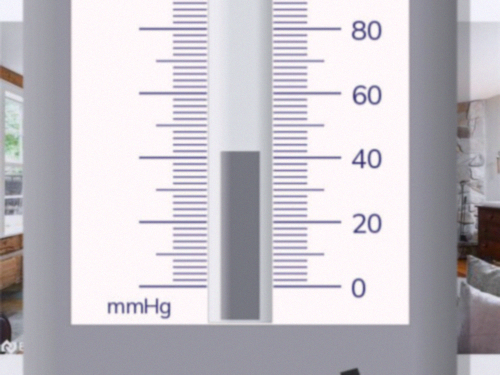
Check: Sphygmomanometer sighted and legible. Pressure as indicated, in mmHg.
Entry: 42 mmHg
